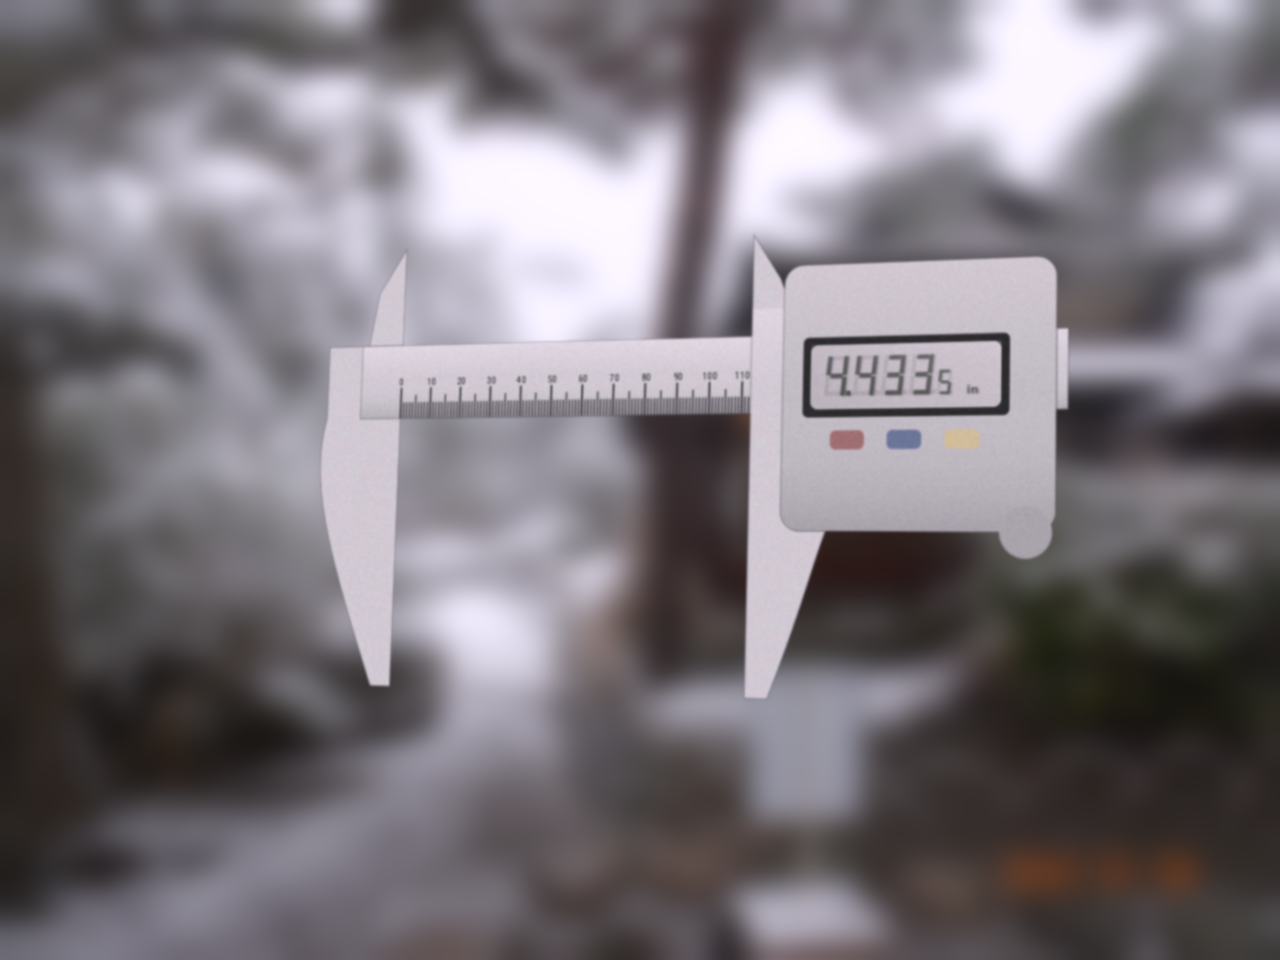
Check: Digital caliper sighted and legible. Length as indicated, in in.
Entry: 4.4335 in
